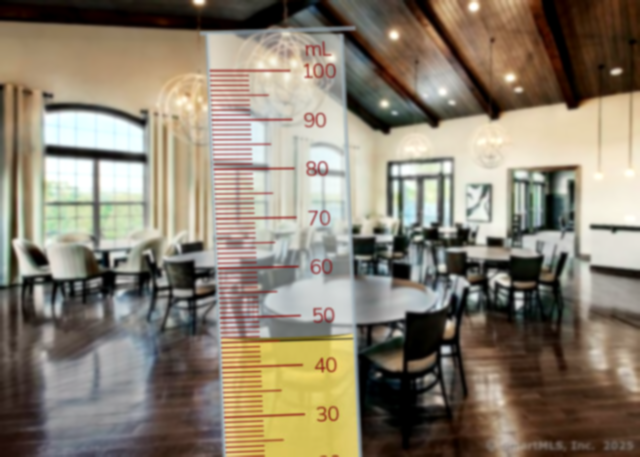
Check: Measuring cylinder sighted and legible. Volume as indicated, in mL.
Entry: 45 mL
